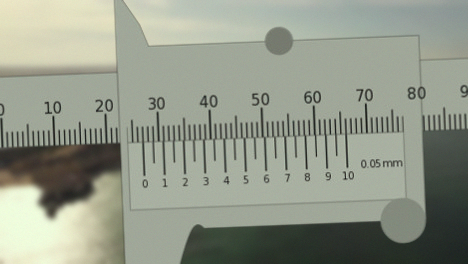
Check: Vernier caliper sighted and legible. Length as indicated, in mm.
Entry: 27.0 mm
